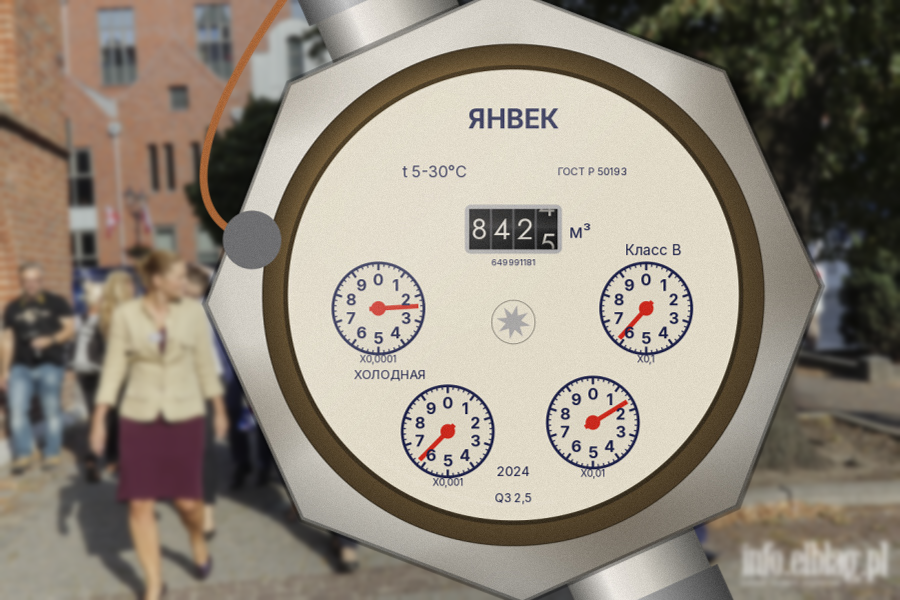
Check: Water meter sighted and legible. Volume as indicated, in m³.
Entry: 8424.6162 m³
